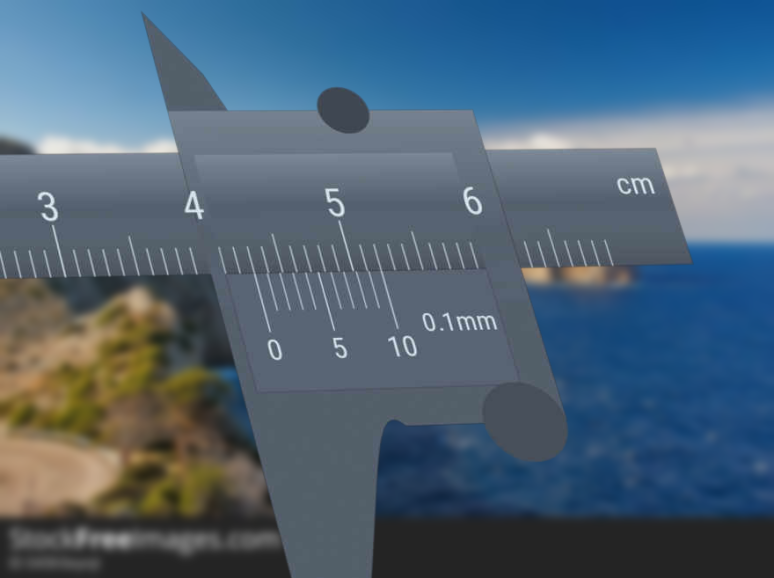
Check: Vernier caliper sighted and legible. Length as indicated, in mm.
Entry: 43.0 mm
